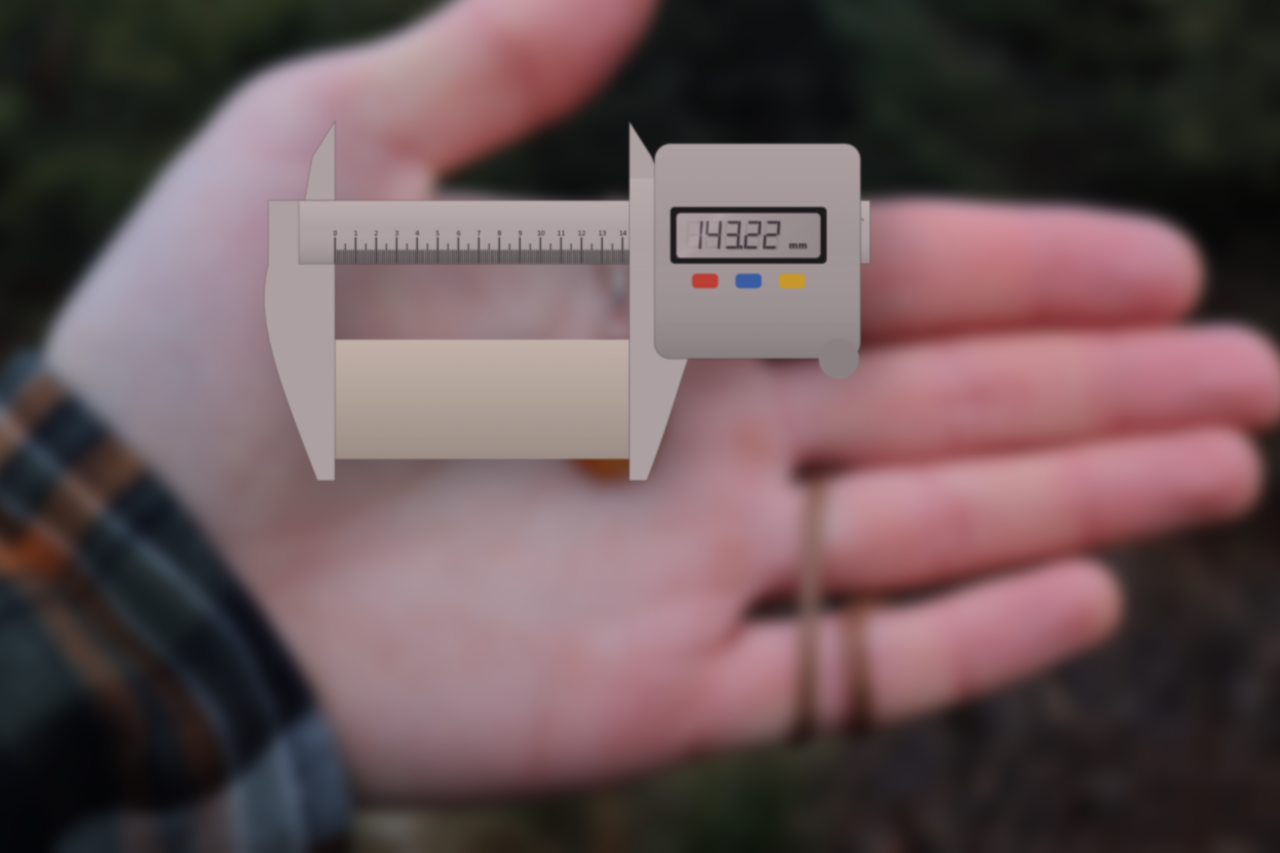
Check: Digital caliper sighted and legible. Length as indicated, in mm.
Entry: 143.22 mm
